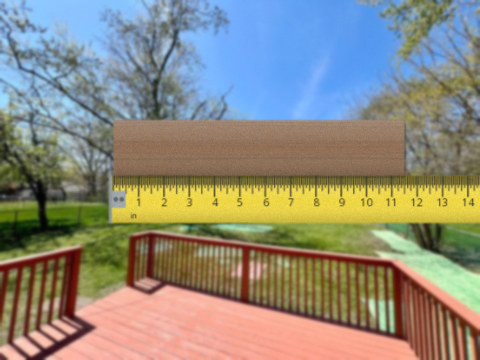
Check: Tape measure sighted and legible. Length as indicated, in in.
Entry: 11.5 in
